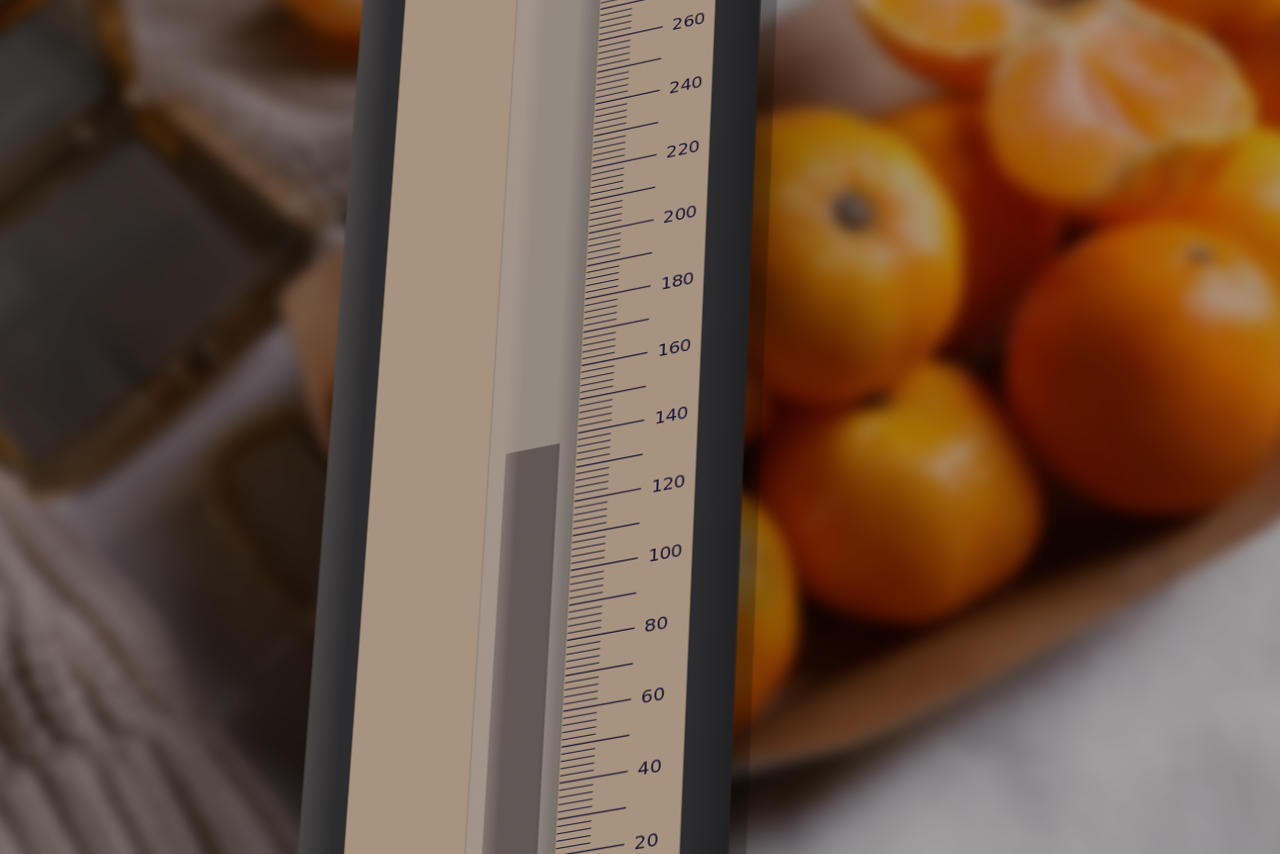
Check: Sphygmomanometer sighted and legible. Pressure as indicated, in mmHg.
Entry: 138 mmHg
